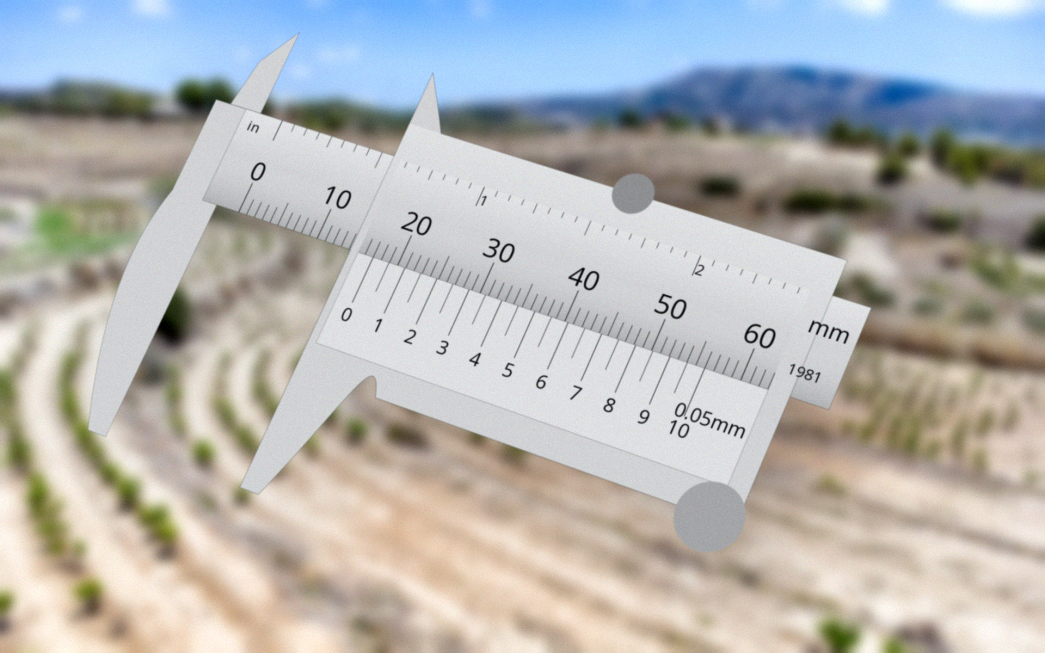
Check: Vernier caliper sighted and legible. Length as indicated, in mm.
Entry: 17.0 mm
